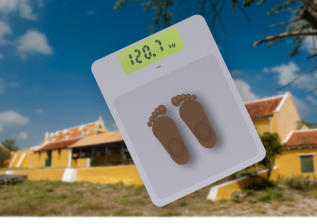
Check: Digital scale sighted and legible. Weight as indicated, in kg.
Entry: 120.7 kg
